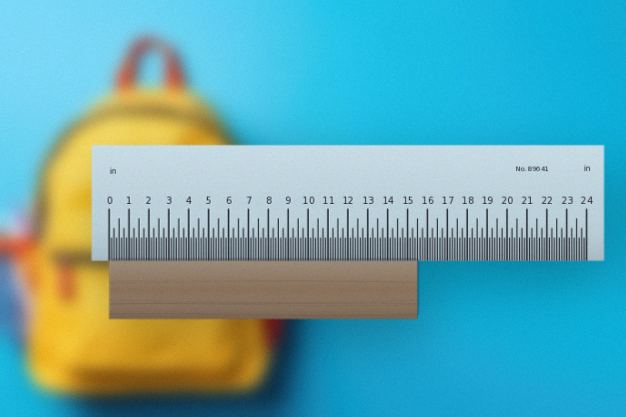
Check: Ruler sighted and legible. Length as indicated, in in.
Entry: 15.5 in
